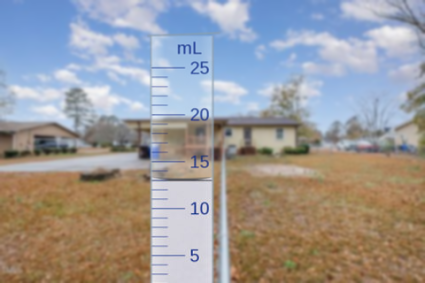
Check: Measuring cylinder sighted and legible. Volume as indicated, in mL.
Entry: 13 mL
